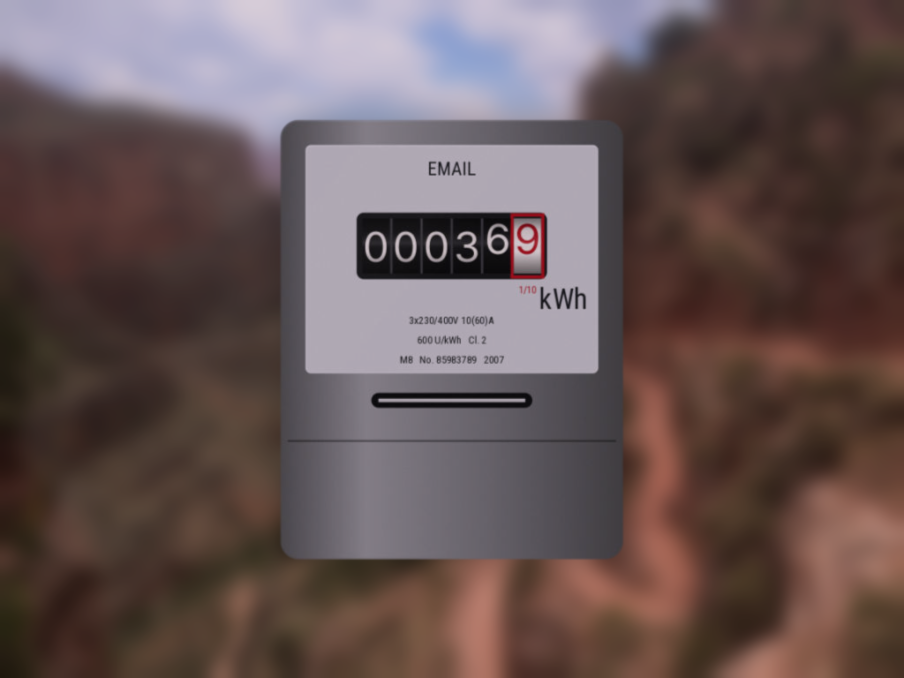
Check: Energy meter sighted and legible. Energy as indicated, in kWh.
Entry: 36.9 kWh
